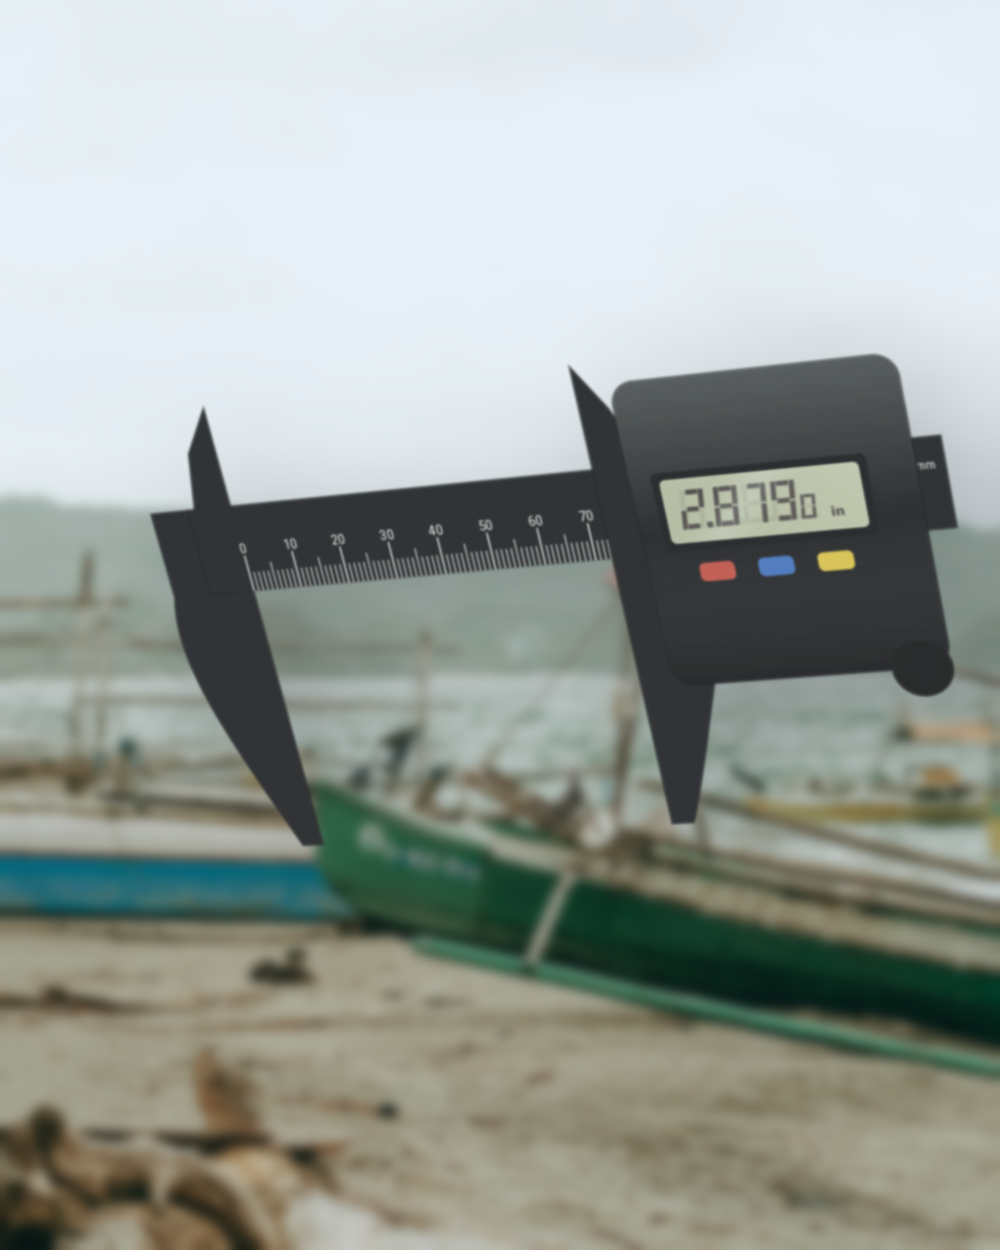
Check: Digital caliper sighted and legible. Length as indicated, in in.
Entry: 2.8790 in
